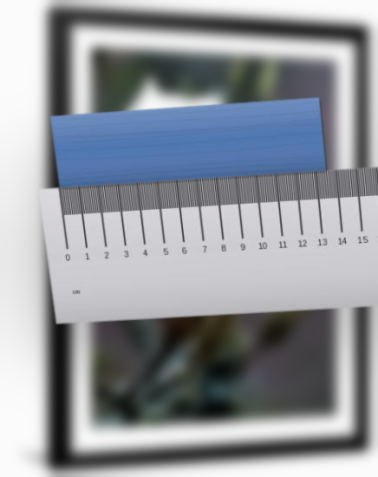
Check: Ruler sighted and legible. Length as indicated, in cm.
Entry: 13.5 cm
